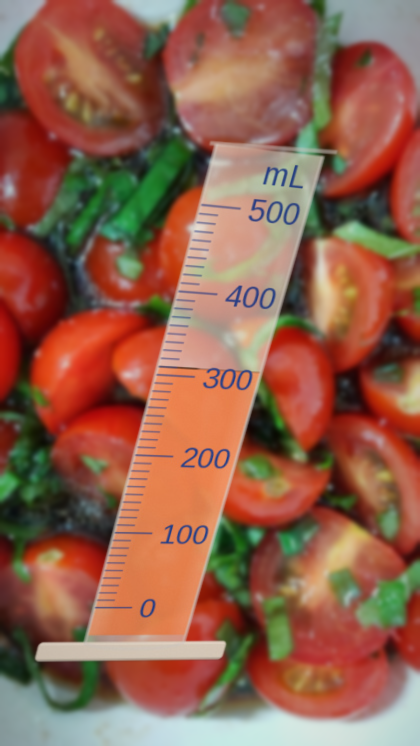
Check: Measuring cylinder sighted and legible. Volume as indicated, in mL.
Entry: 310 mL
